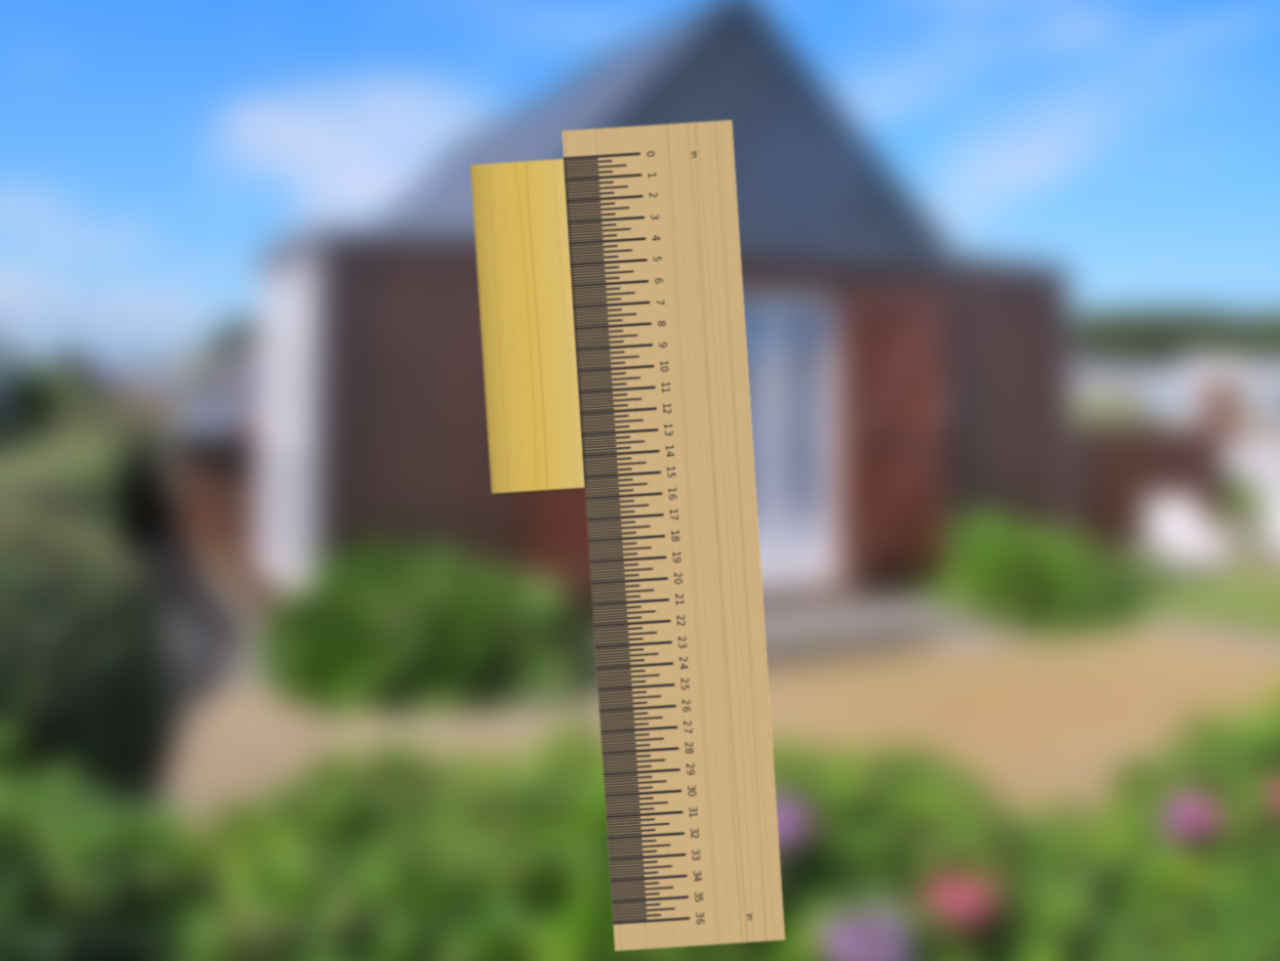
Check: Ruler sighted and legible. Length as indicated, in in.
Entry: 15.5 in
